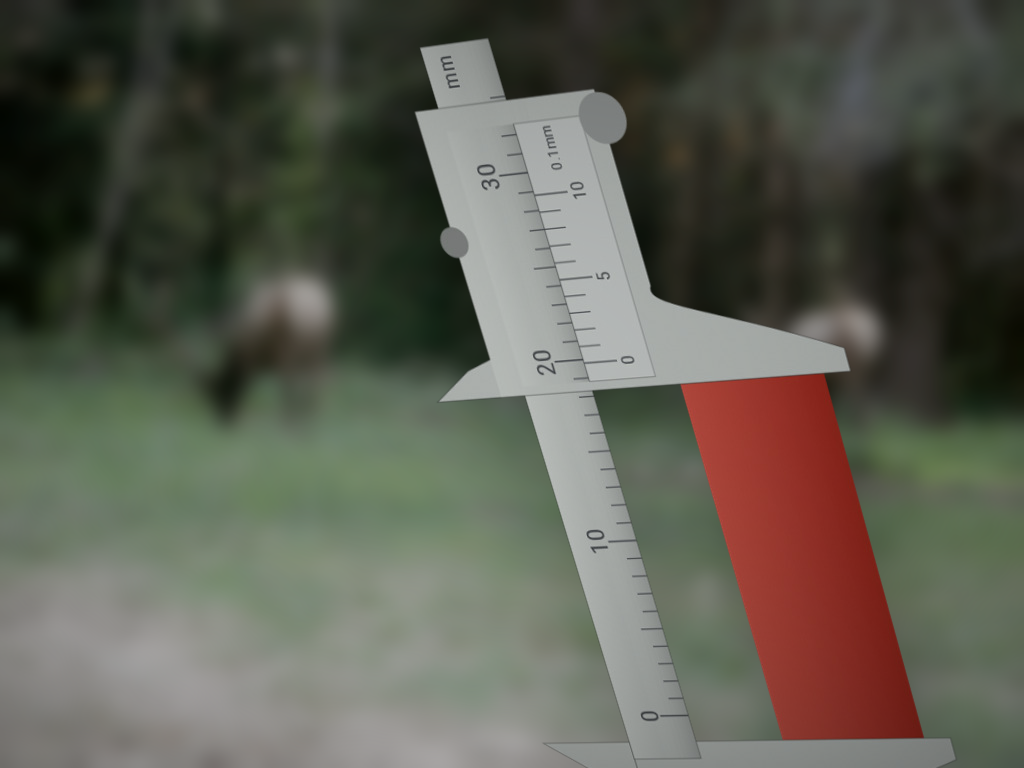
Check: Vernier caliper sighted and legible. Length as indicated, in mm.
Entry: 19.8 mm
